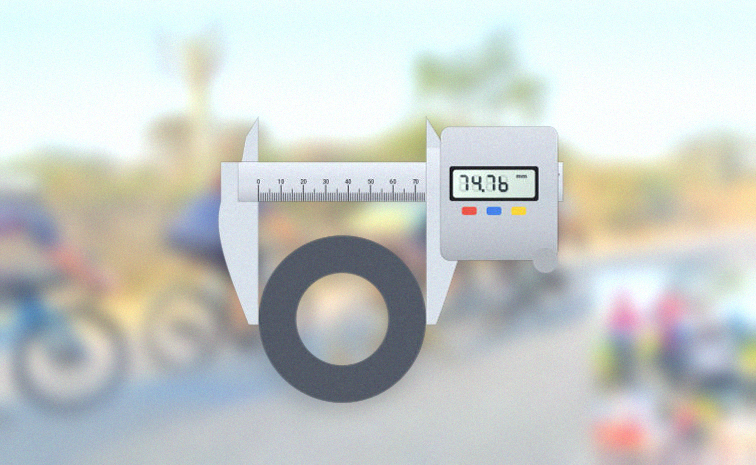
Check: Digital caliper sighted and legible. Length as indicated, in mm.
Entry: 74.76 mm
